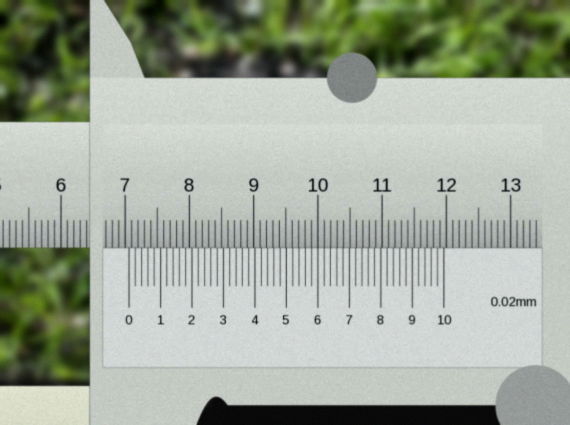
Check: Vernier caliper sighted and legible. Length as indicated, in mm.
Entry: 70.6 mm
